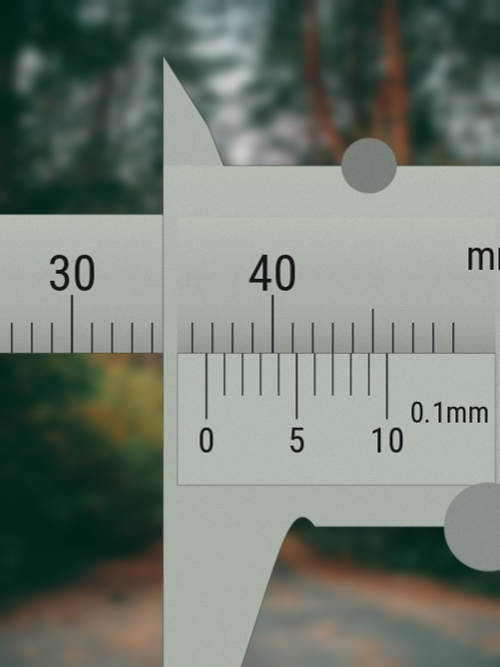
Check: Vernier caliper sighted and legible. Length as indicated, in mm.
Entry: 36.7 mm
